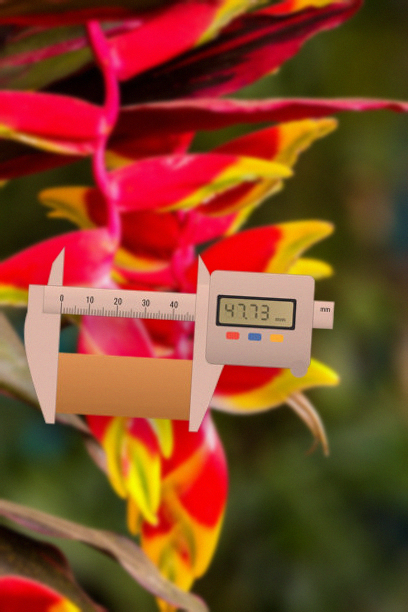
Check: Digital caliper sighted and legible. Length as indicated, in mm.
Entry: 47.73 mm
